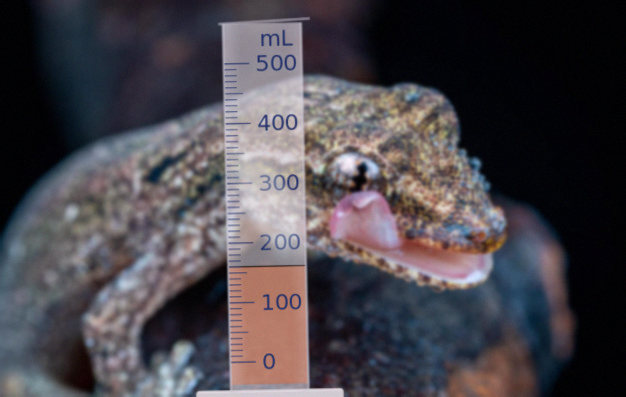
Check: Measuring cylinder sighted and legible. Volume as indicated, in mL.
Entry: 160 mL
